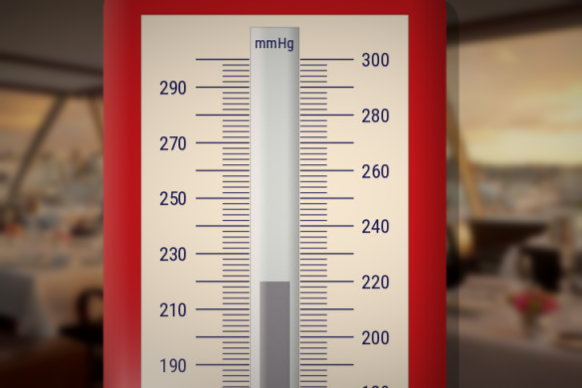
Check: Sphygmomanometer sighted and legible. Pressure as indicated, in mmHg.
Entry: 220 mmHg
